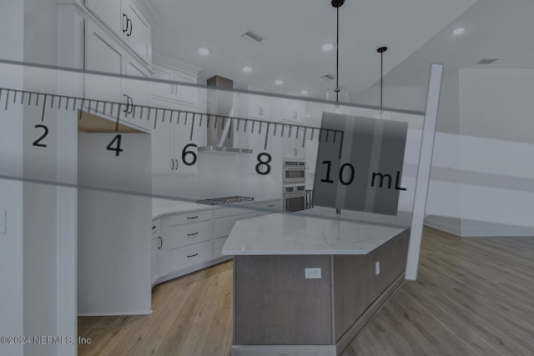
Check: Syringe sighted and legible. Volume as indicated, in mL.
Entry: 9.4 mL
